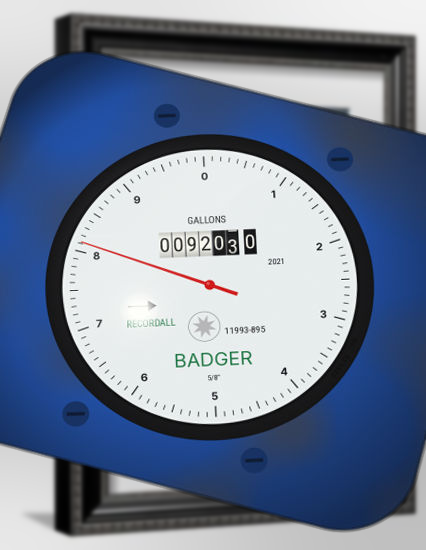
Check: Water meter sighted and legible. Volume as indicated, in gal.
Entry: 92028.1 gal
